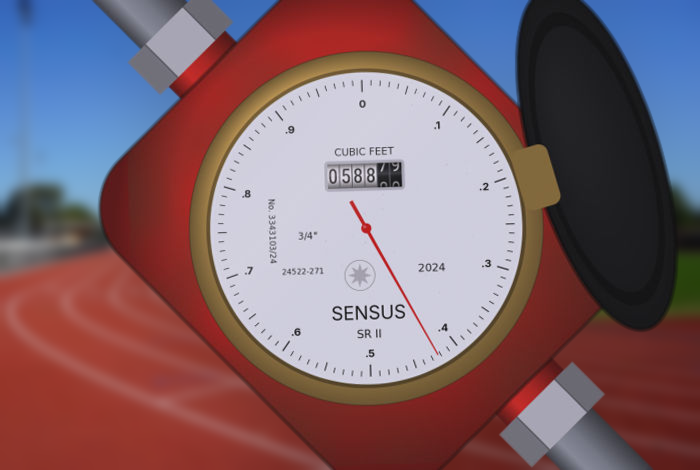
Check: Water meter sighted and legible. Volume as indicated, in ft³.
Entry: 58879.42 ft³
